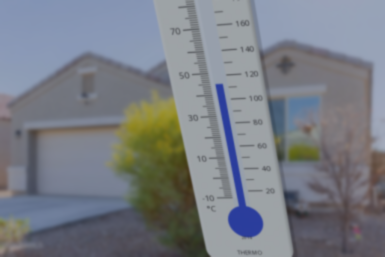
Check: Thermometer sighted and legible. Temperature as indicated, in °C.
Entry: 45 °C
